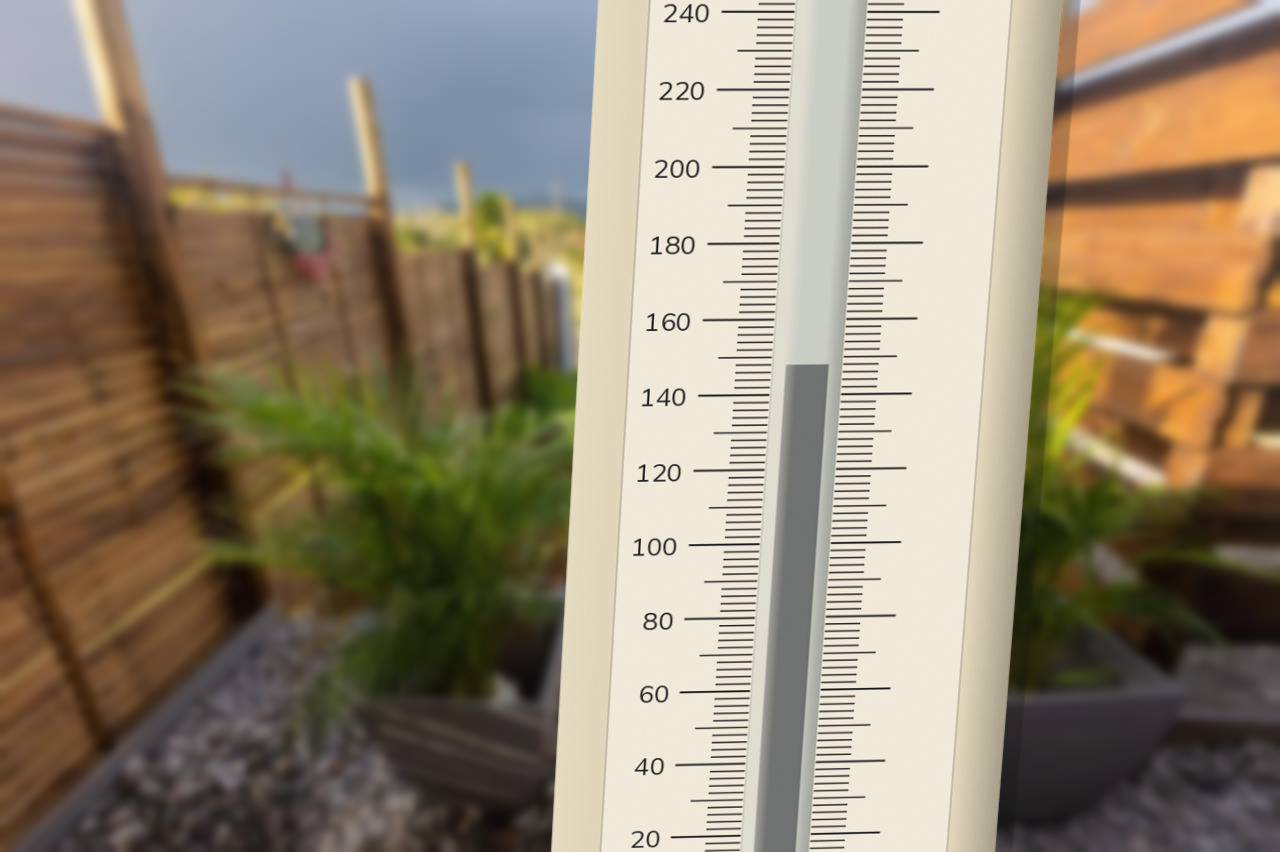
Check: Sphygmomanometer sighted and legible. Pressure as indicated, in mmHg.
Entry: 148 mmHg
